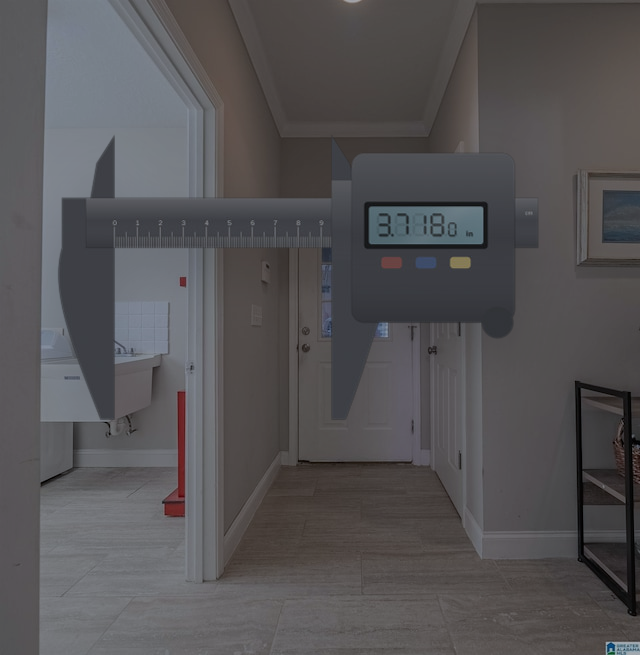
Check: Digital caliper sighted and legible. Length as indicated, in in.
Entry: 3.7180 in
